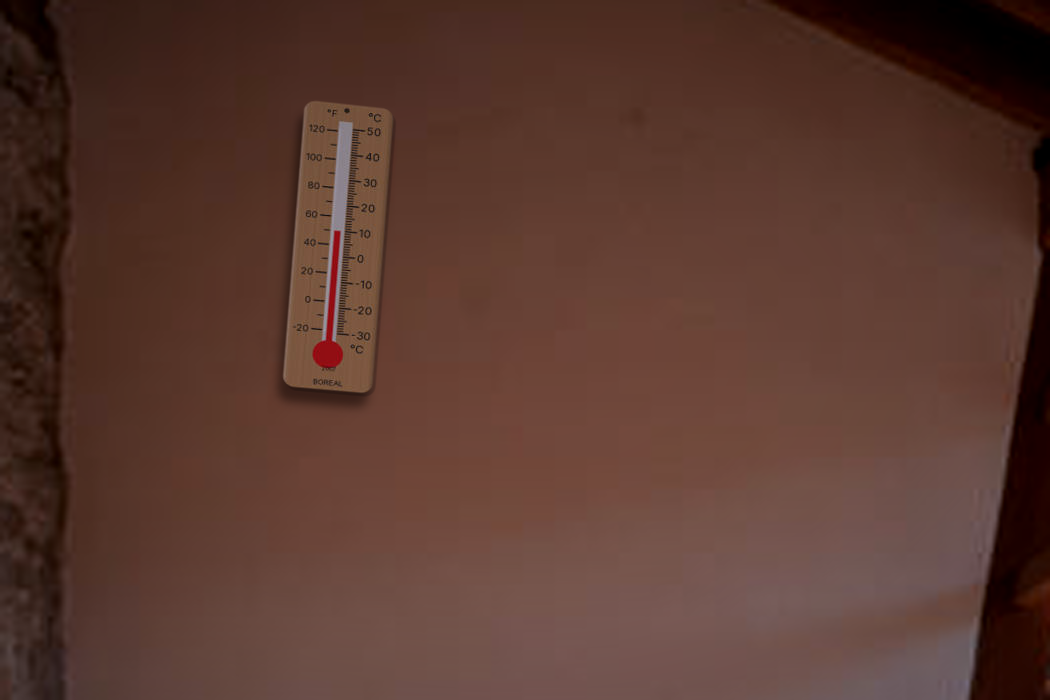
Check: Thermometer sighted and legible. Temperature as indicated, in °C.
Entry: 10 °C
